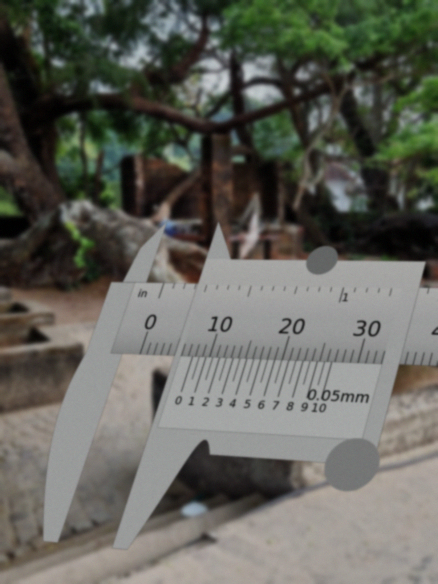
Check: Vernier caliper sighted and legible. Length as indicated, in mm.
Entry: 7.6 mm
